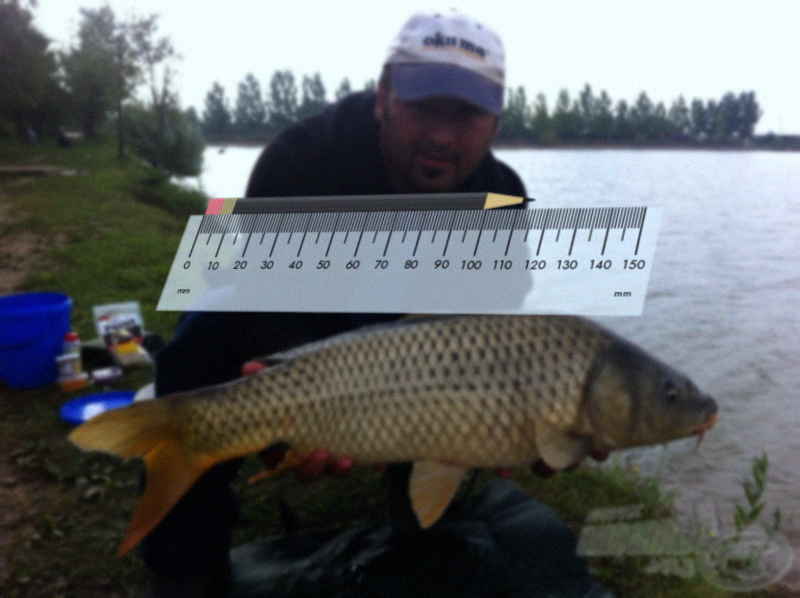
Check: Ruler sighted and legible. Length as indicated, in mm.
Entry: 115 mm
